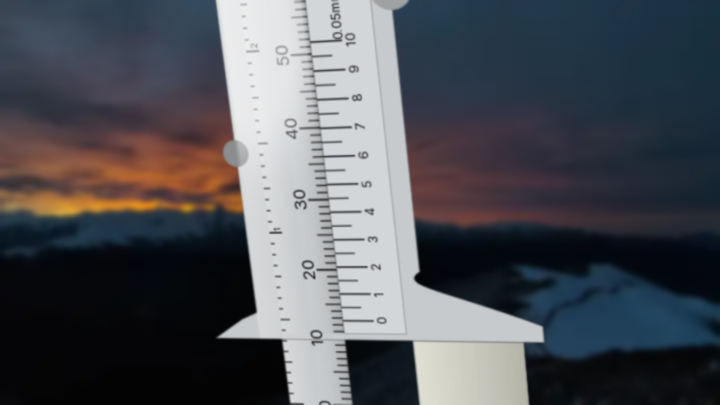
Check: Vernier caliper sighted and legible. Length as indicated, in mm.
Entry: 12.6 mm
